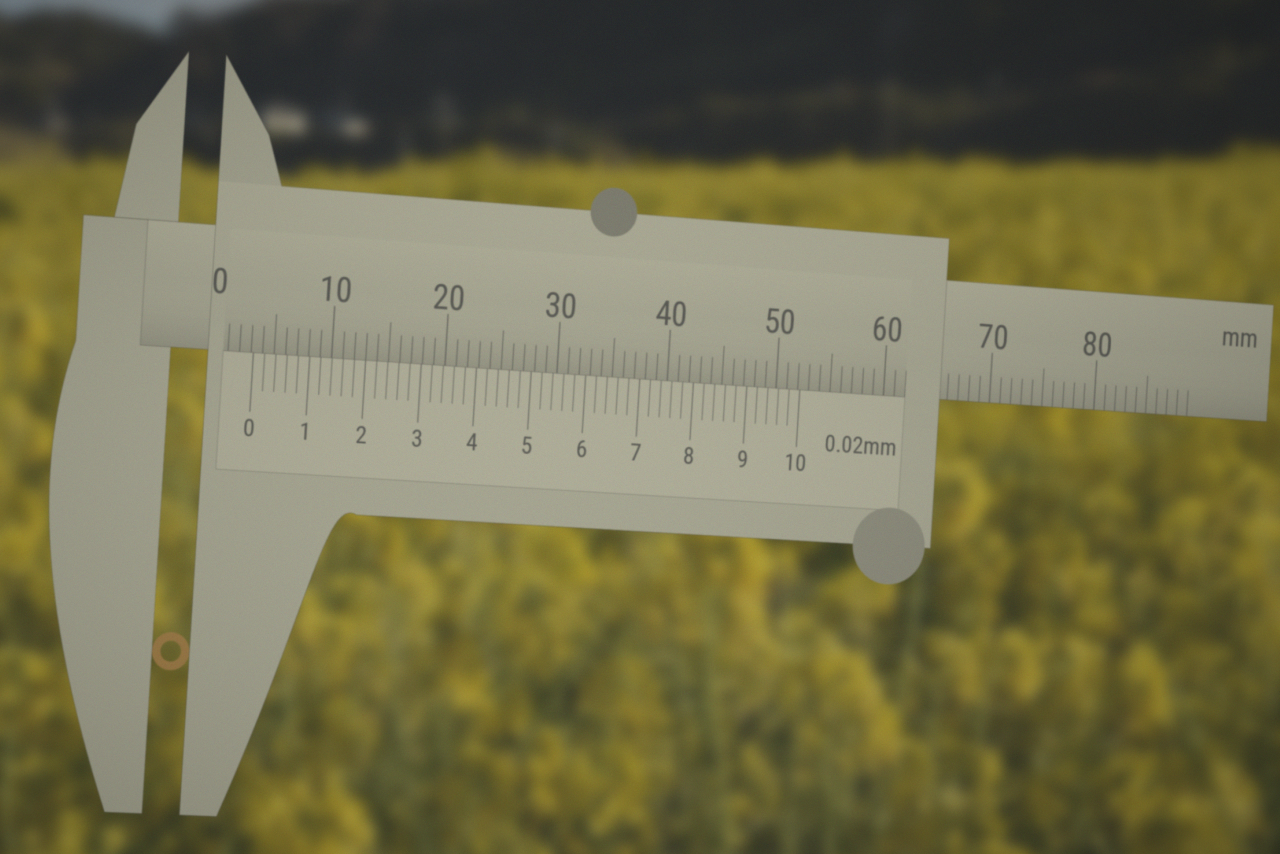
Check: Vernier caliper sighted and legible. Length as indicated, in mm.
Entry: 3.2 mm
